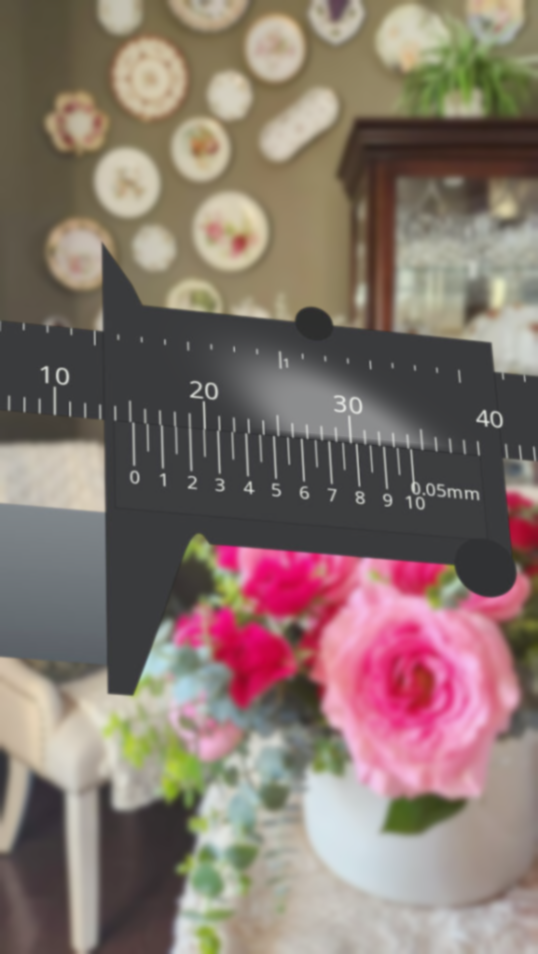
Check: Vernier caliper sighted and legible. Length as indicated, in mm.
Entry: 15.2 mm
